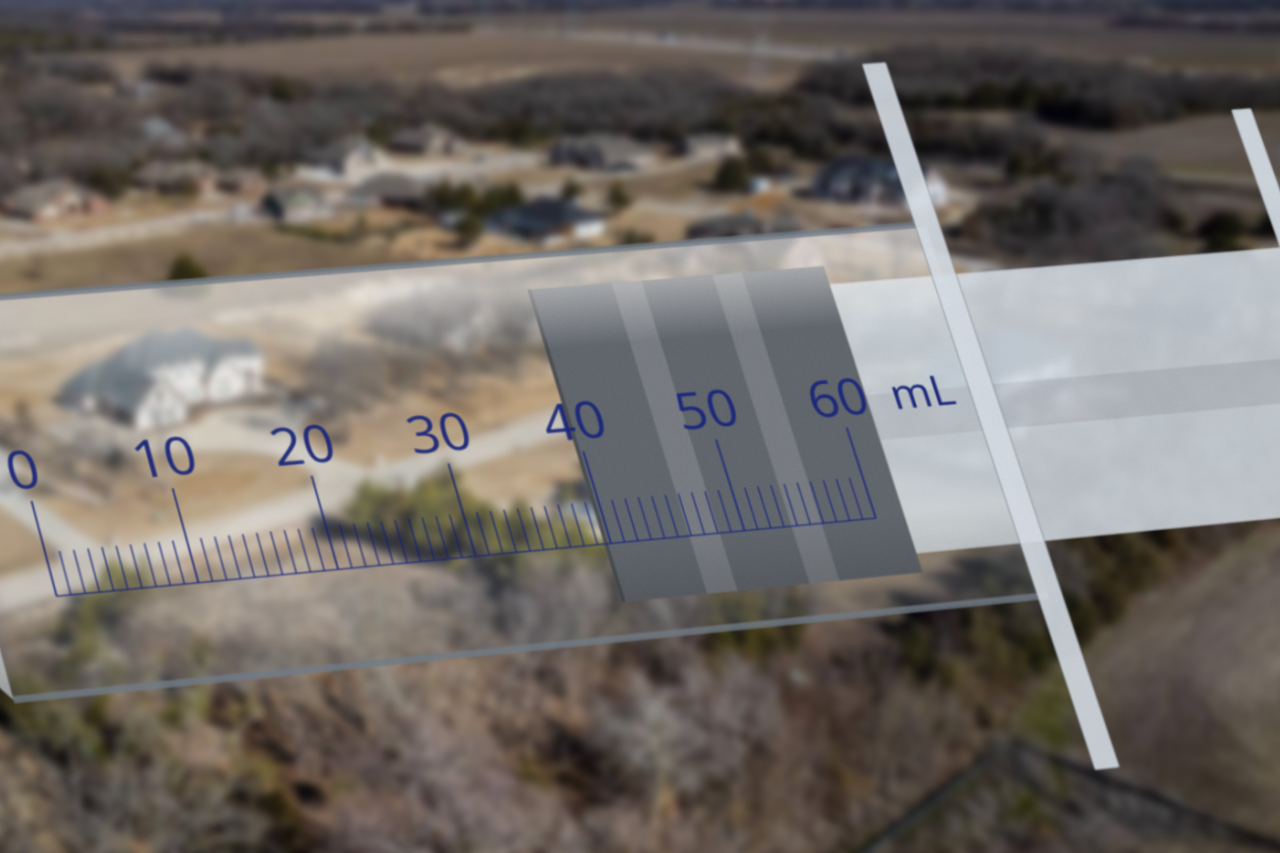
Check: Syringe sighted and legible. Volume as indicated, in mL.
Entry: 39.5 mL
